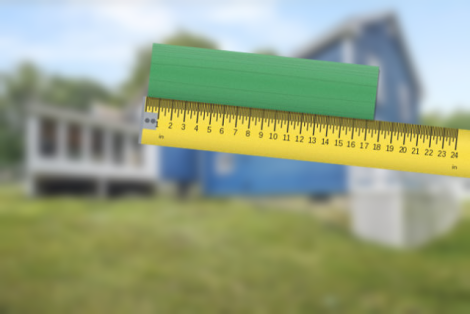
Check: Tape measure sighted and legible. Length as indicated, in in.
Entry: 17.5 in
